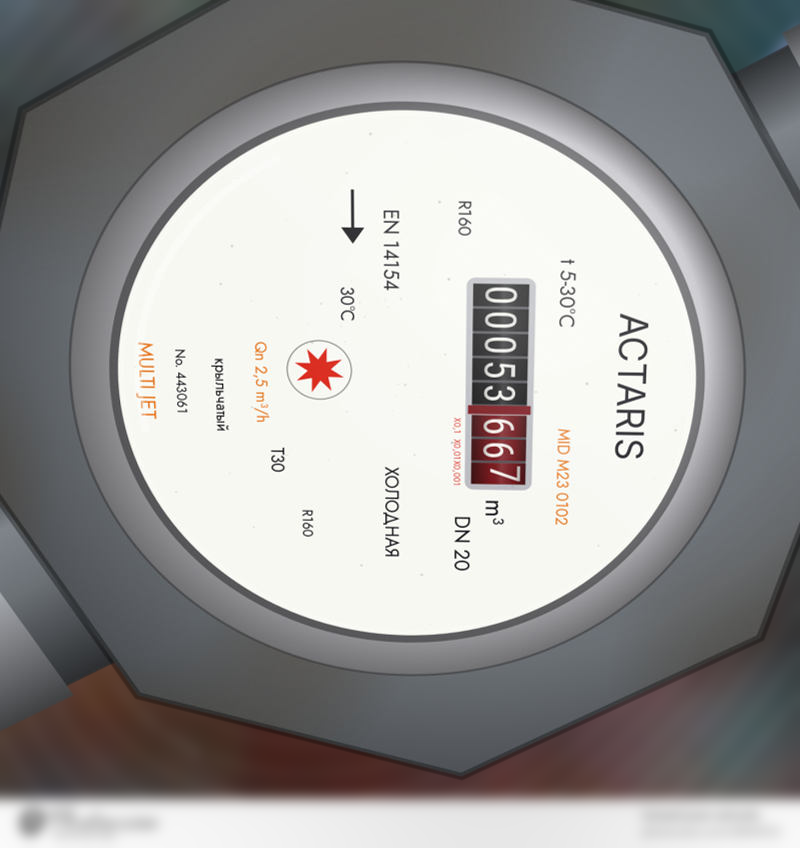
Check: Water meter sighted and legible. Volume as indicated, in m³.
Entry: 53.667 m³
